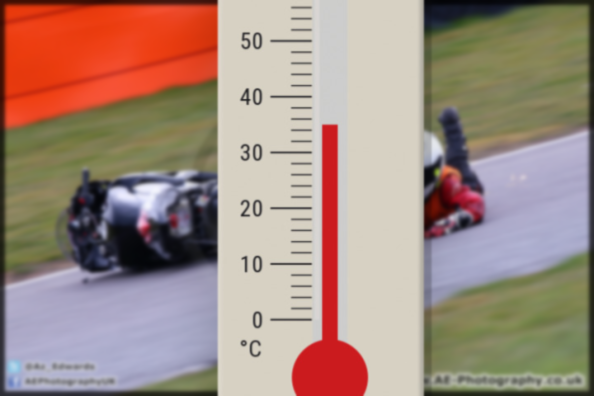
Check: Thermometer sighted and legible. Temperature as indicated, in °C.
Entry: 35 °C
